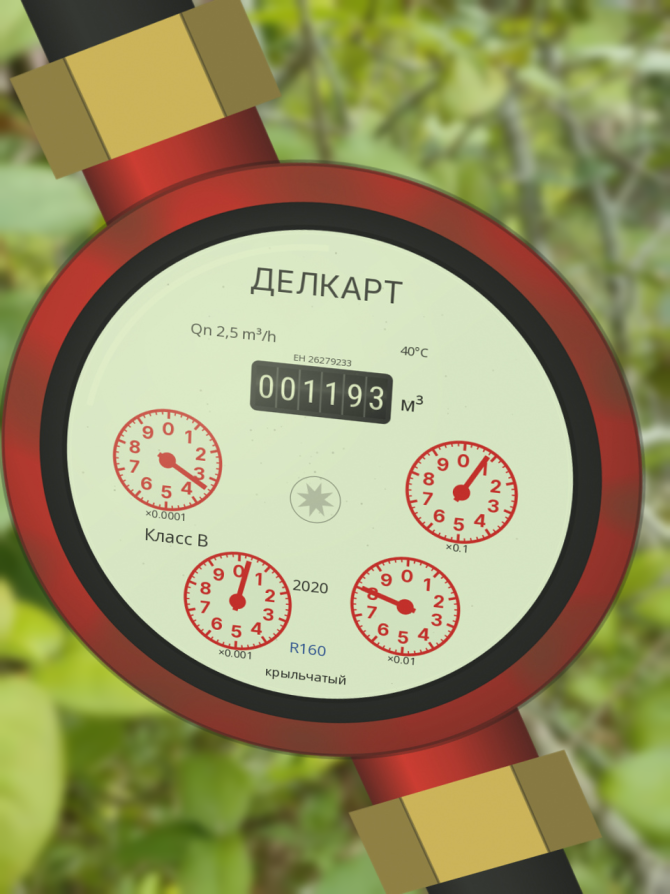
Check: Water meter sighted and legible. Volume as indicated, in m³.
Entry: 1193.0803 m³
